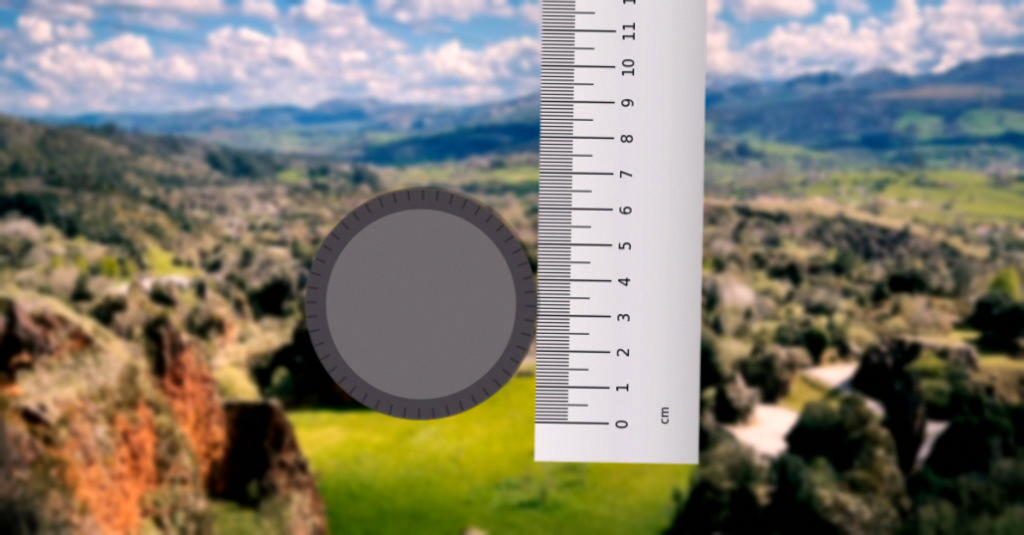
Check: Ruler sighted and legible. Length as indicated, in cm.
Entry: 6.5 cm
